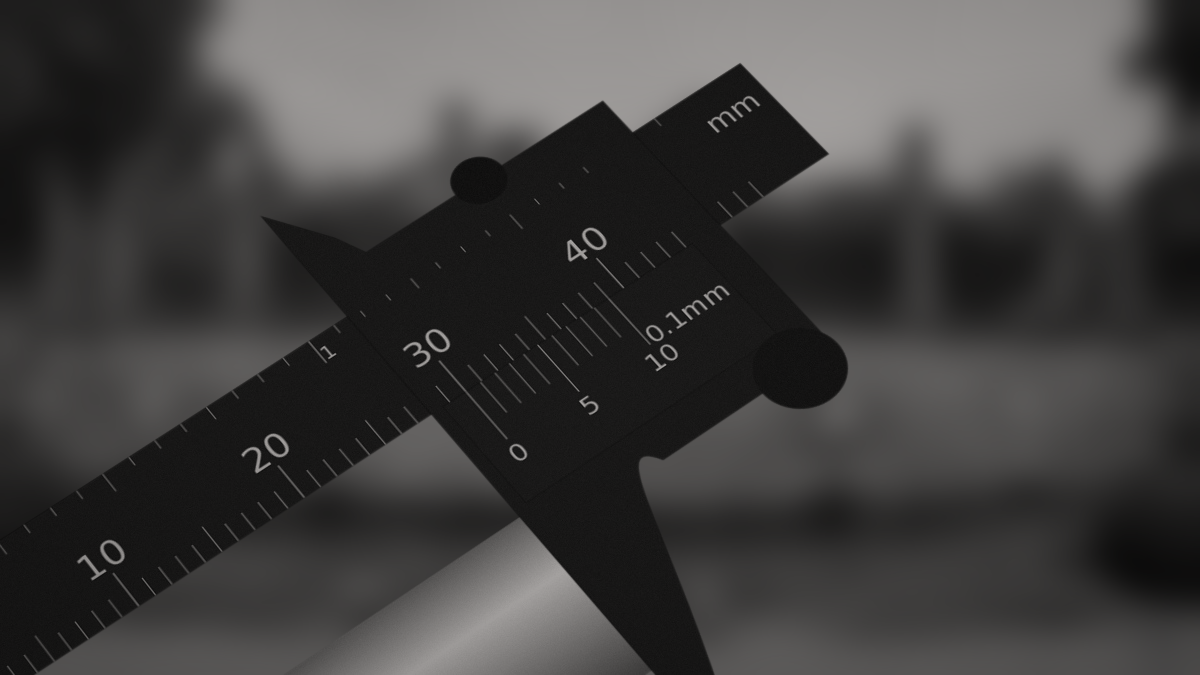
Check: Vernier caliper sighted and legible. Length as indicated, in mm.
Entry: 30.0 mm
